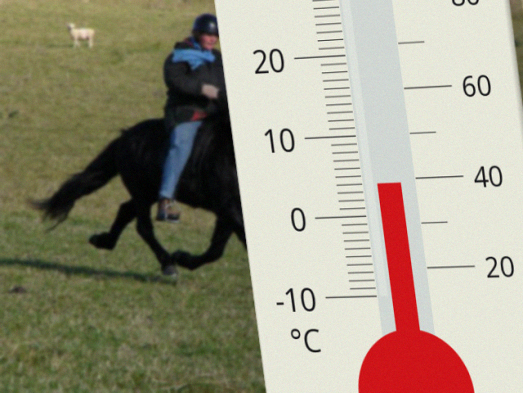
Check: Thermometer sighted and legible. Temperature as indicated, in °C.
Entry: 4 °C
